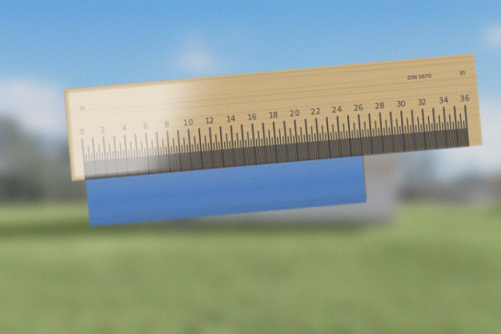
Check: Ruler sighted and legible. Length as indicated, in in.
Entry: 26 in
